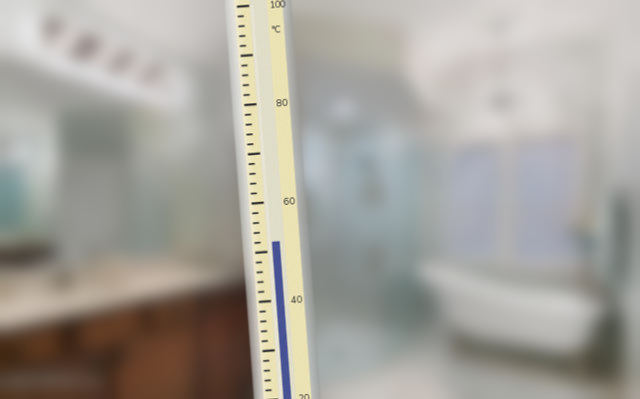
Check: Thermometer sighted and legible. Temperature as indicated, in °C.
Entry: 52 °C
